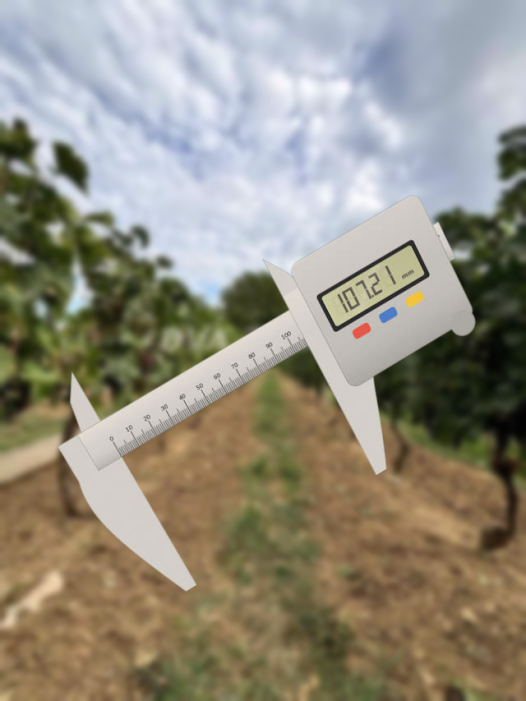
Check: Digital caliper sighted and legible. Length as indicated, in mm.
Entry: 107.21 mm
